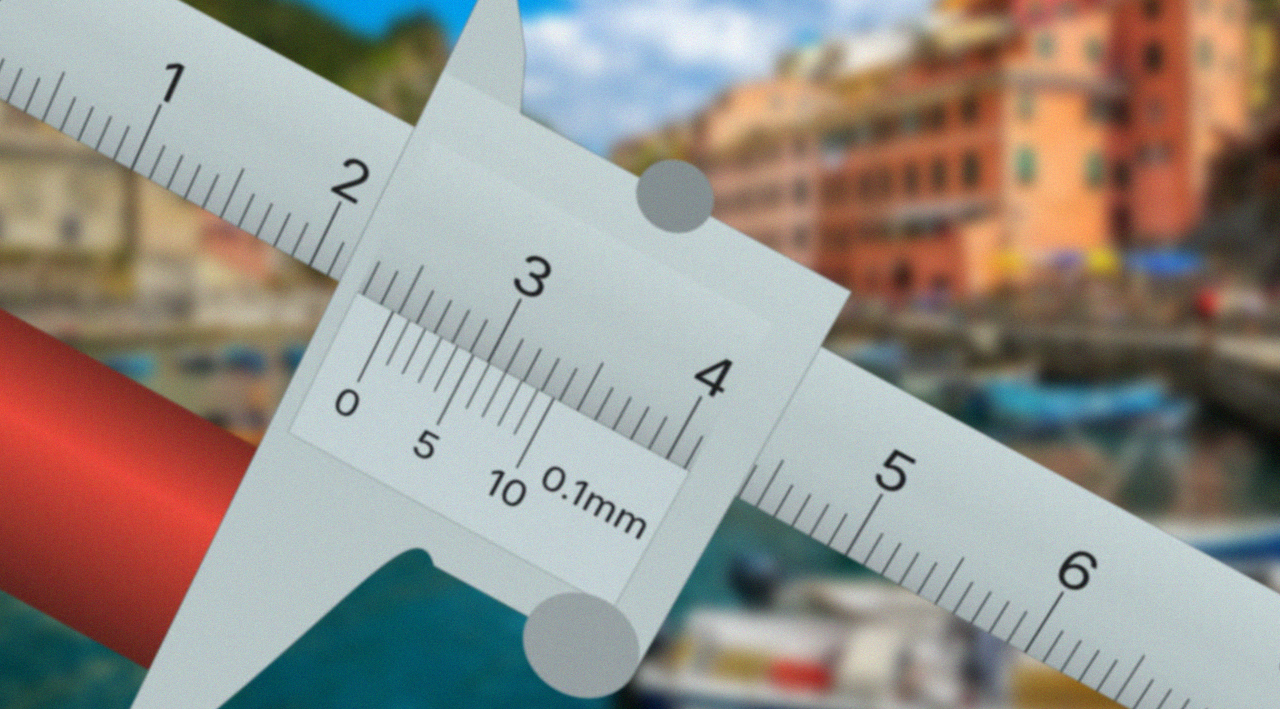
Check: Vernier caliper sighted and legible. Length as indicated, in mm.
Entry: 24.7 mm
